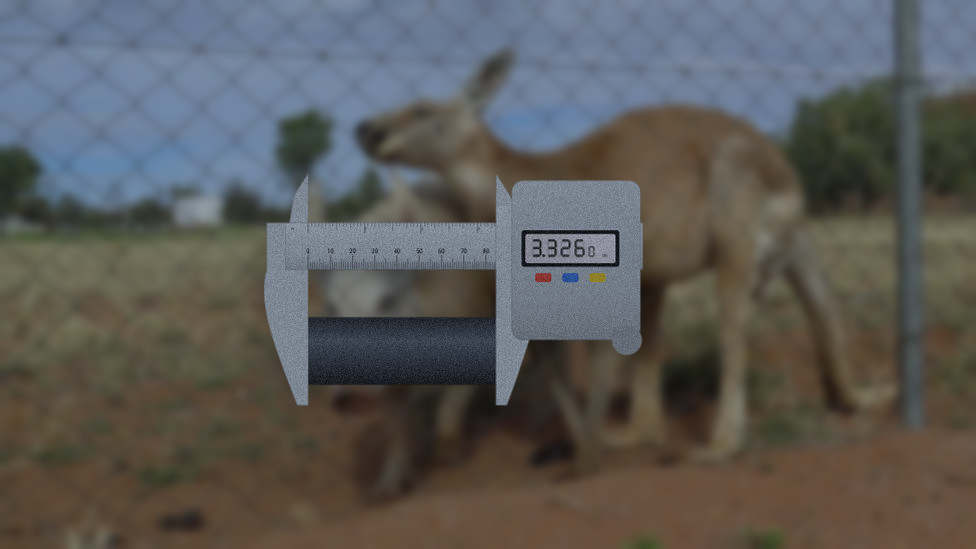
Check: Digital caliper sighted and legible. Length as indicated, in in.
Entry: 3.3260 in
